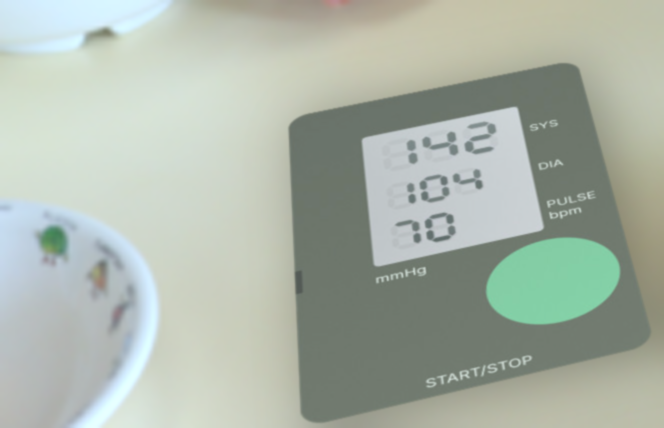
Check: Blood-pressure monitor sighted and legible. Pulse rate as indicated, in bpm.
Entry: 70 bpm
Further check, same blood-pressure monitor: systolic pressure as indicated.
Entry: 142 mmHg
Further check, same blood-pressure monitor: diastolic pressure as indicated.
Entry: 104 mmHg
